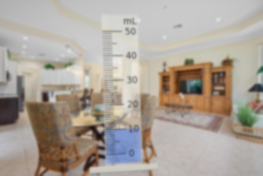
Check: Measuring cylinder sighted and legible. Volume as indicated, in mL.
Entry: 10 mL
